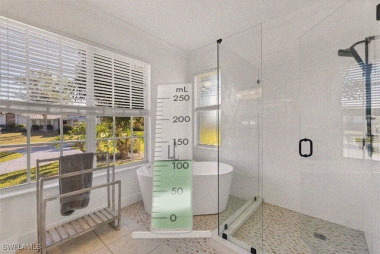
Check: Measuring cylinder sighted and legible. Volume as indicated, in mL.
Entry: 110 mL
